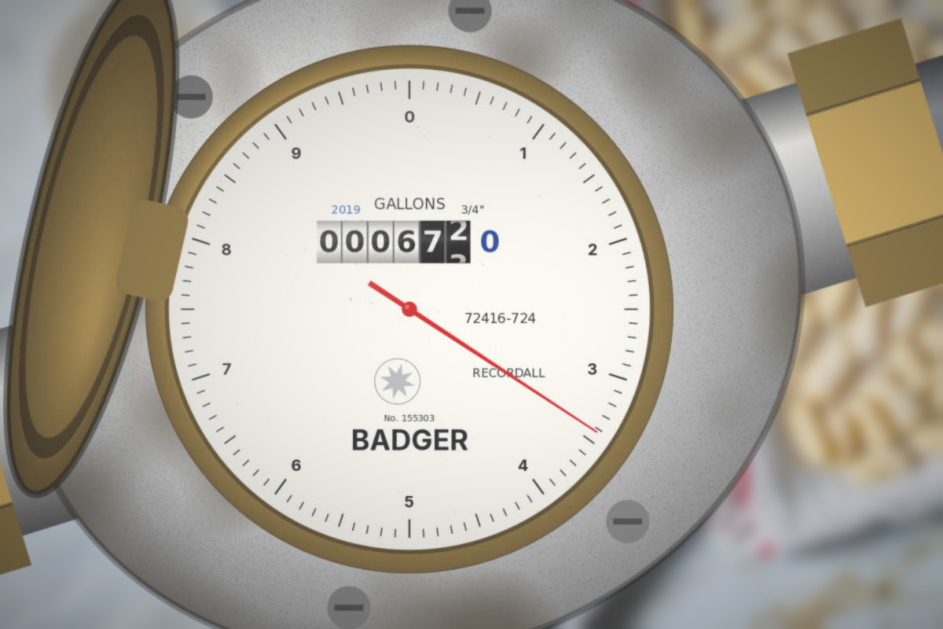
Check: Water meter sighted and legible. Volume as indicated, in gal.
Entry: 6723.4 gal
